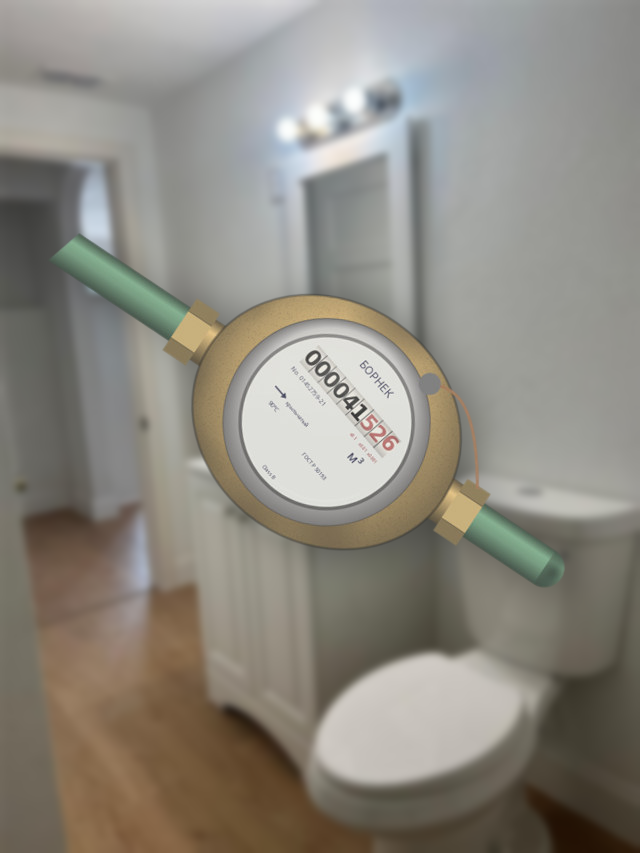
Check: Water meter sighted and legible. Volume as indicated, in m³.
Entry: 41.526 m³
